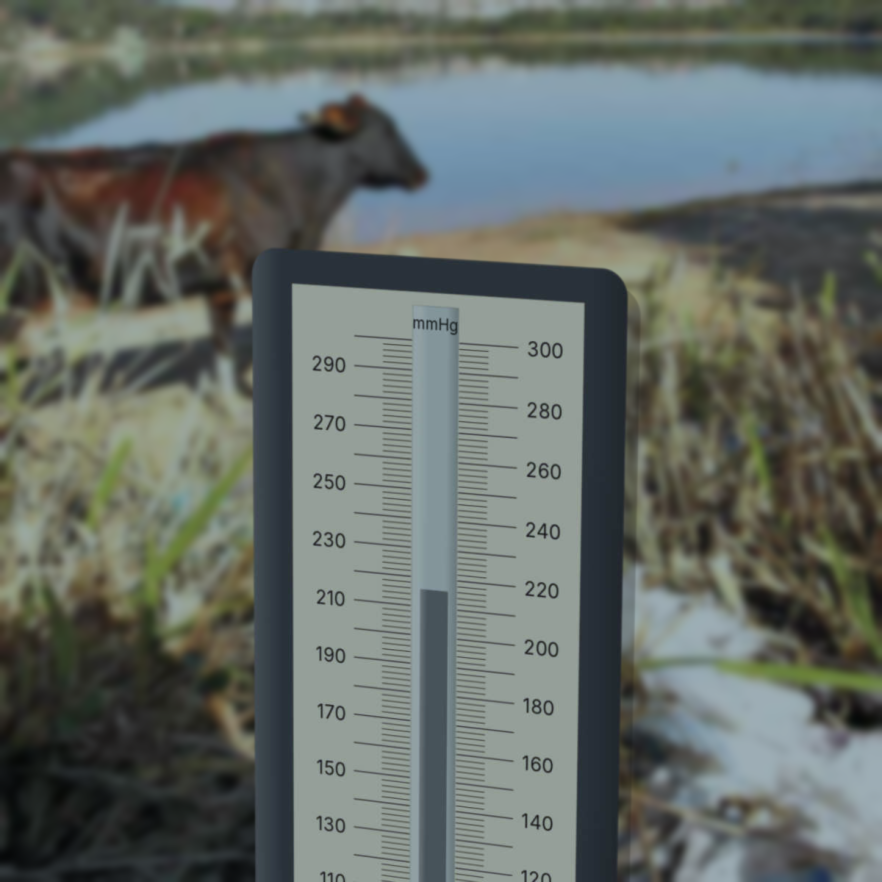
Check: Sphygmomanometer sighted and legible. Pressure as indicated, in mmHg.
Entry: 216 mmHg
